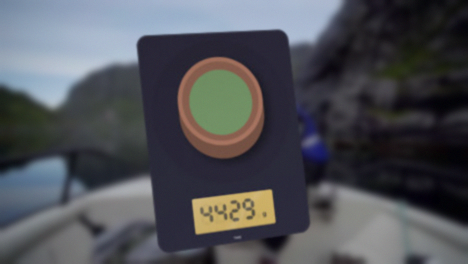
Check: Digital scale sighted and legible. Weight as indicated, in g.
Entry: 4429 g
